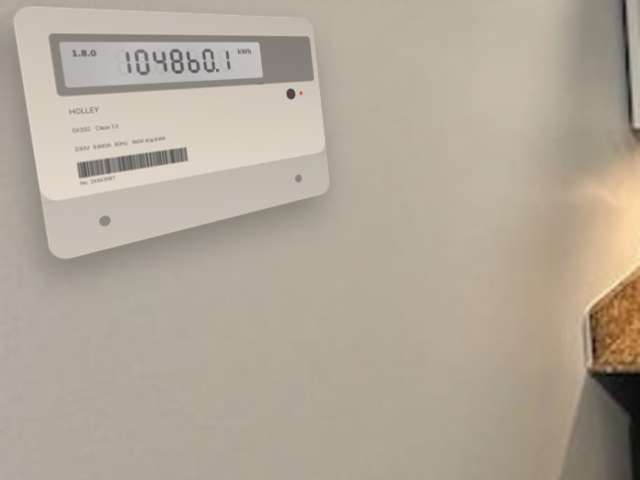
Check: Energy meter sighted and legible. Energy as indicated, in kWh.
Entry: 104860.1 kWh
